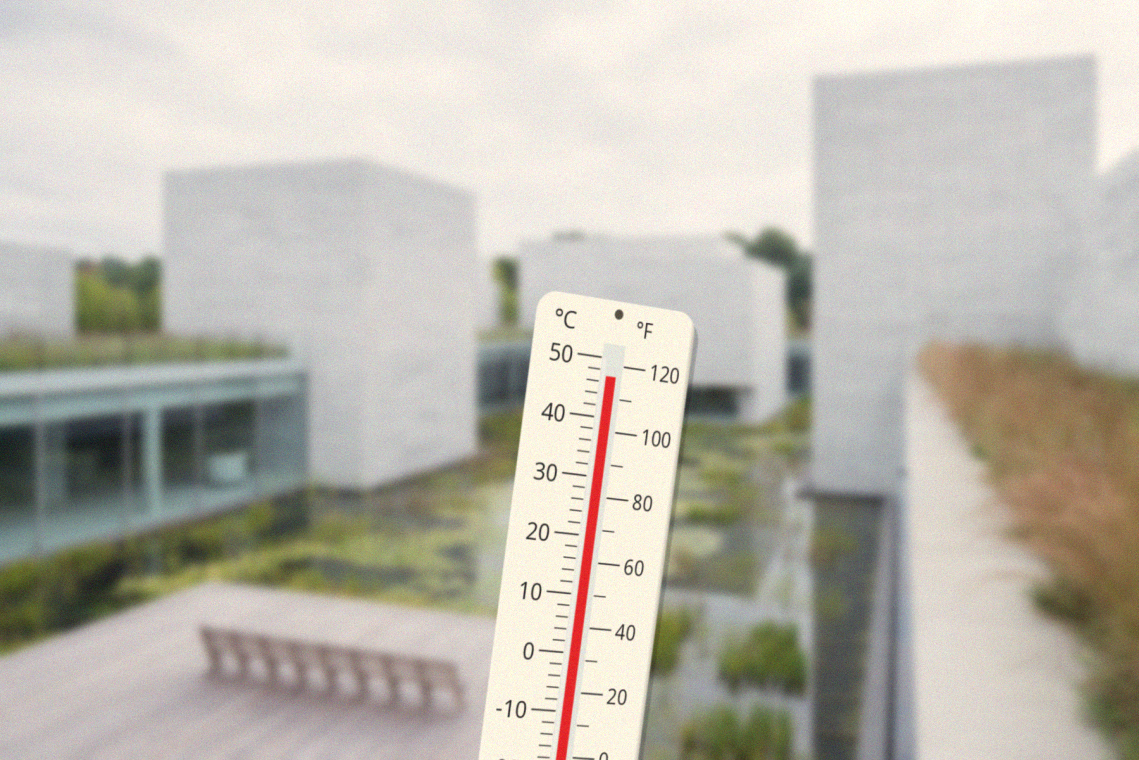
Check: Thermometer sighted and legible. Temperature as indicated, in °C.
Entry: 47 °C
